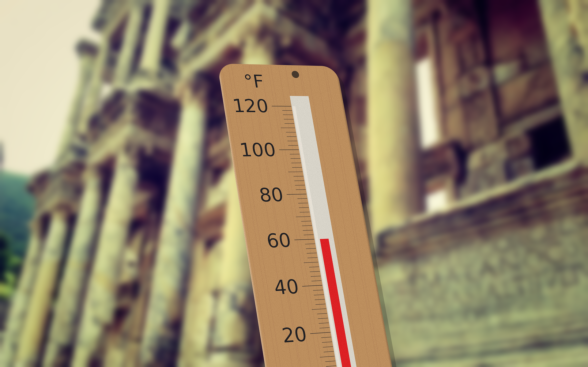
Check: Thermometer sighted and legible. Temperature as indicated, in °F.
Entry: 60 °F
